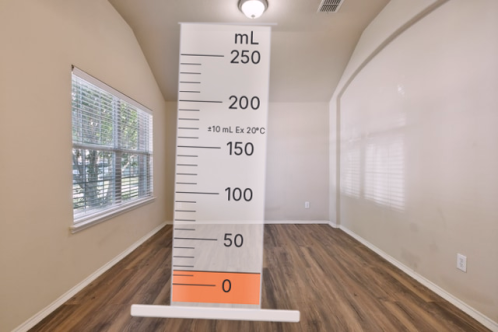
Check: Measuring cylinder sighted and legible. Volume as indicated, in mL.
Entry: 15 mL
